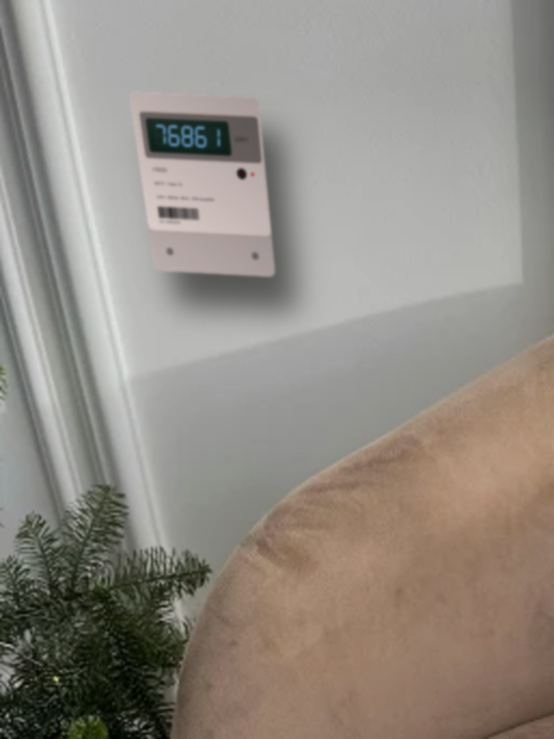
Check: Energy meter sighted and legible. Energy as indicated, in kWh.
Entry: 76861 kWh
